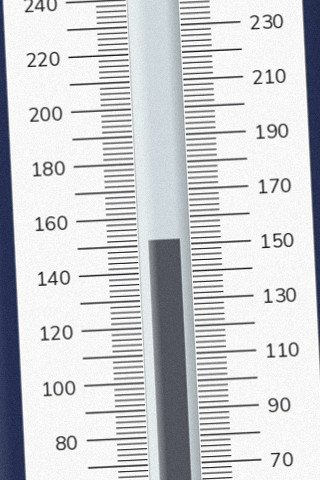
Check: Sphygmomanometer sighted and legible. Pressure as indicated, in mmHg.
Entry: 152 mmHg
